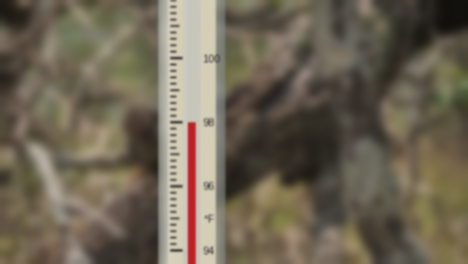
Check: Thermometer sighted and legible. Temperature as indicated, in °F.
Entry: 98 °F
